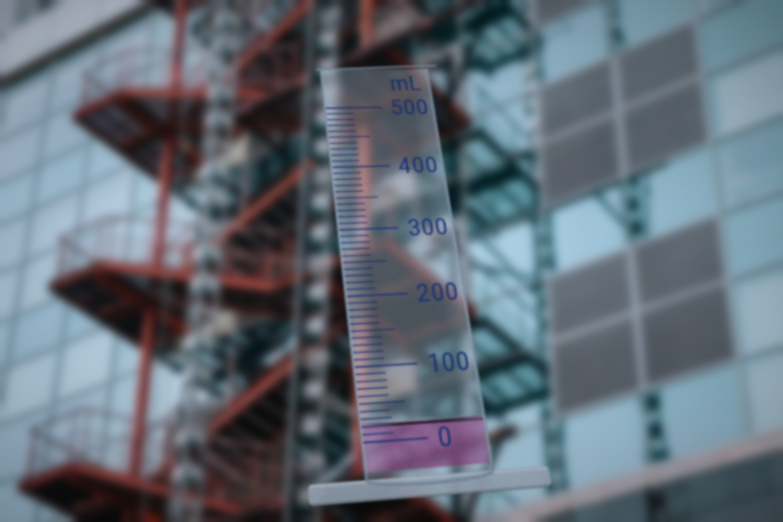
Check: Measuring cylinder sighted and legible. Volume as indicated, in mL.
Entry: 20 mL
